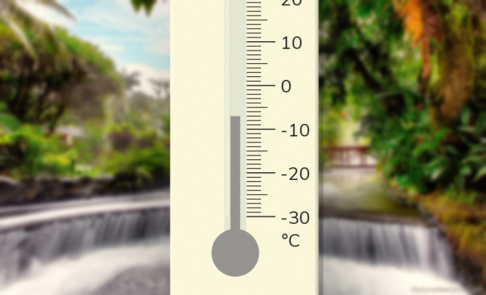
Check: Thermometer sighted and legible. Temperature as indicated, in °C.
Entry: -7 °C
